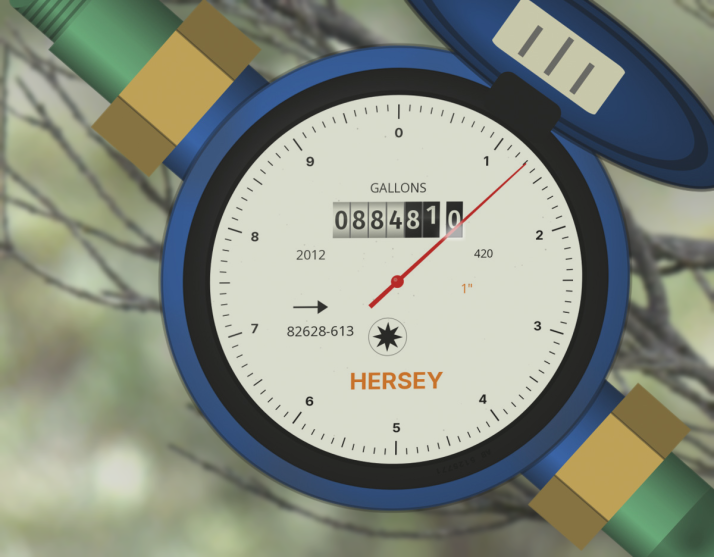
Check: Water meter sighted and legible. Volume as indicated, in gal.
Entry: 884811.3 gal
